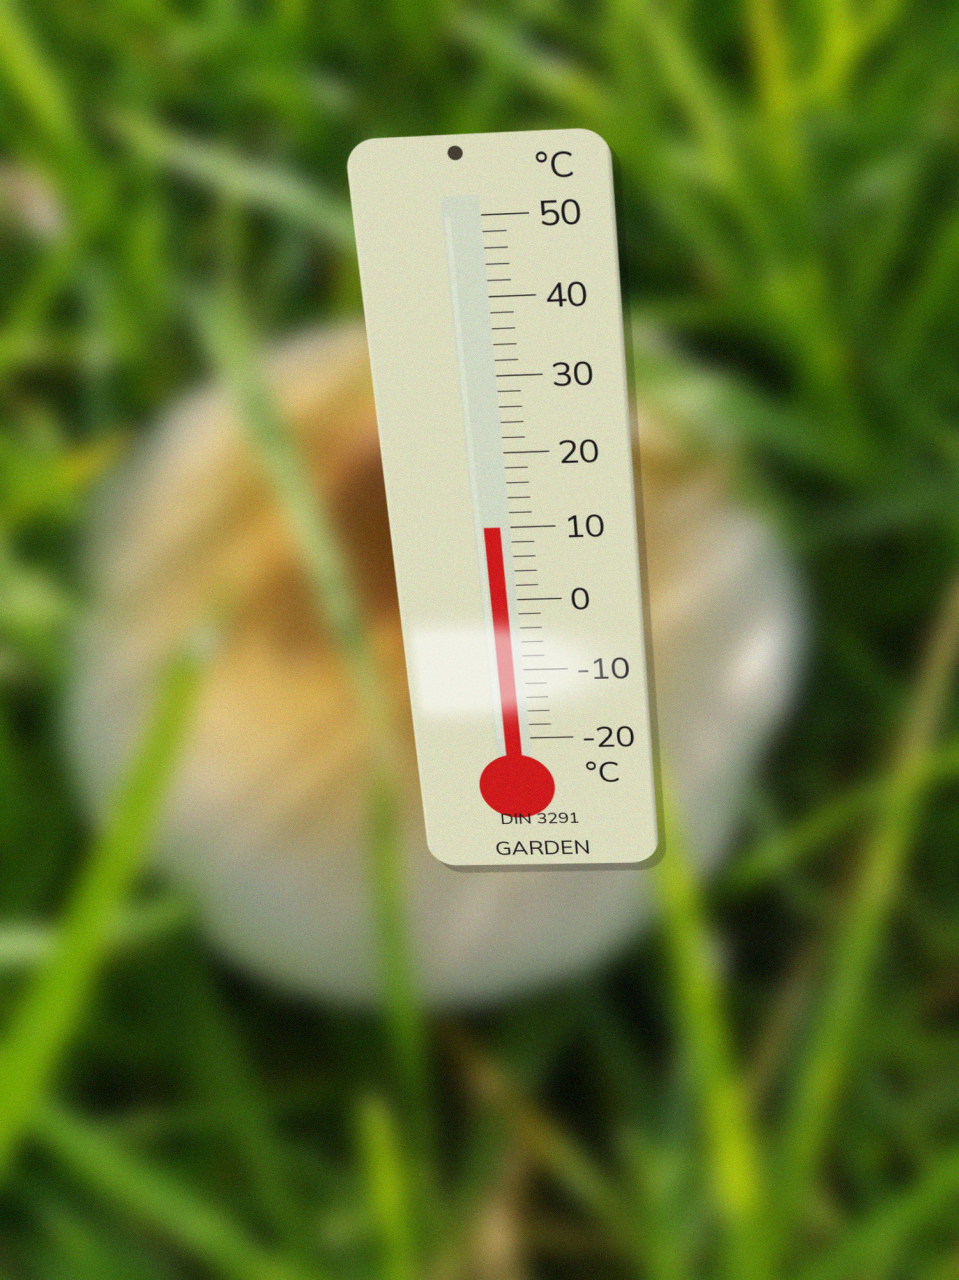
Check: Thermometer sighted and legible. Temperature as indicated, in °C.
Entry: 10 °C
